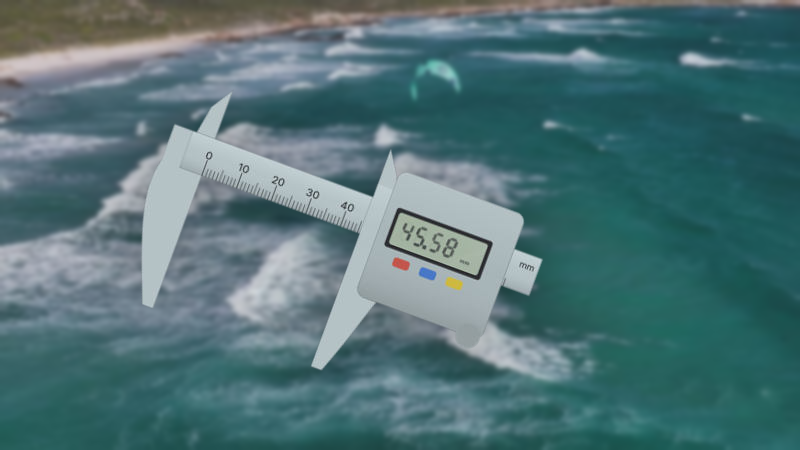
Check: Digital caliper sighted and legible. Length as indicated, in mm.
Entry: 45.58 mm
